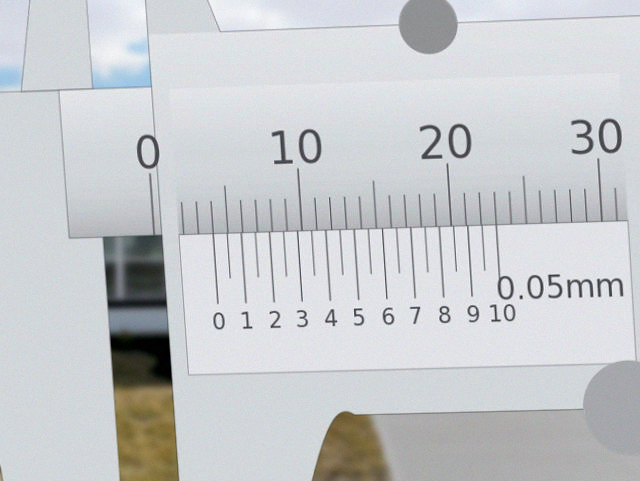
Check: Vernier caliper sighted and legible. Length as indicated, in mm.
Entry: 4.0 mm
